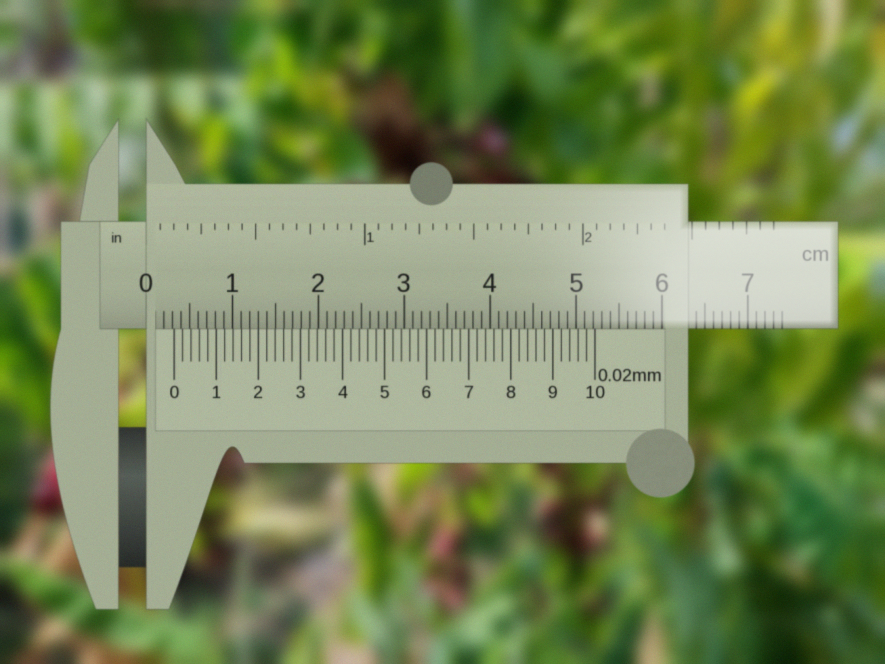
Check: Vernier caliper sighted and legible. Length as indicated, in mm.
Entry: 3.2 mm
